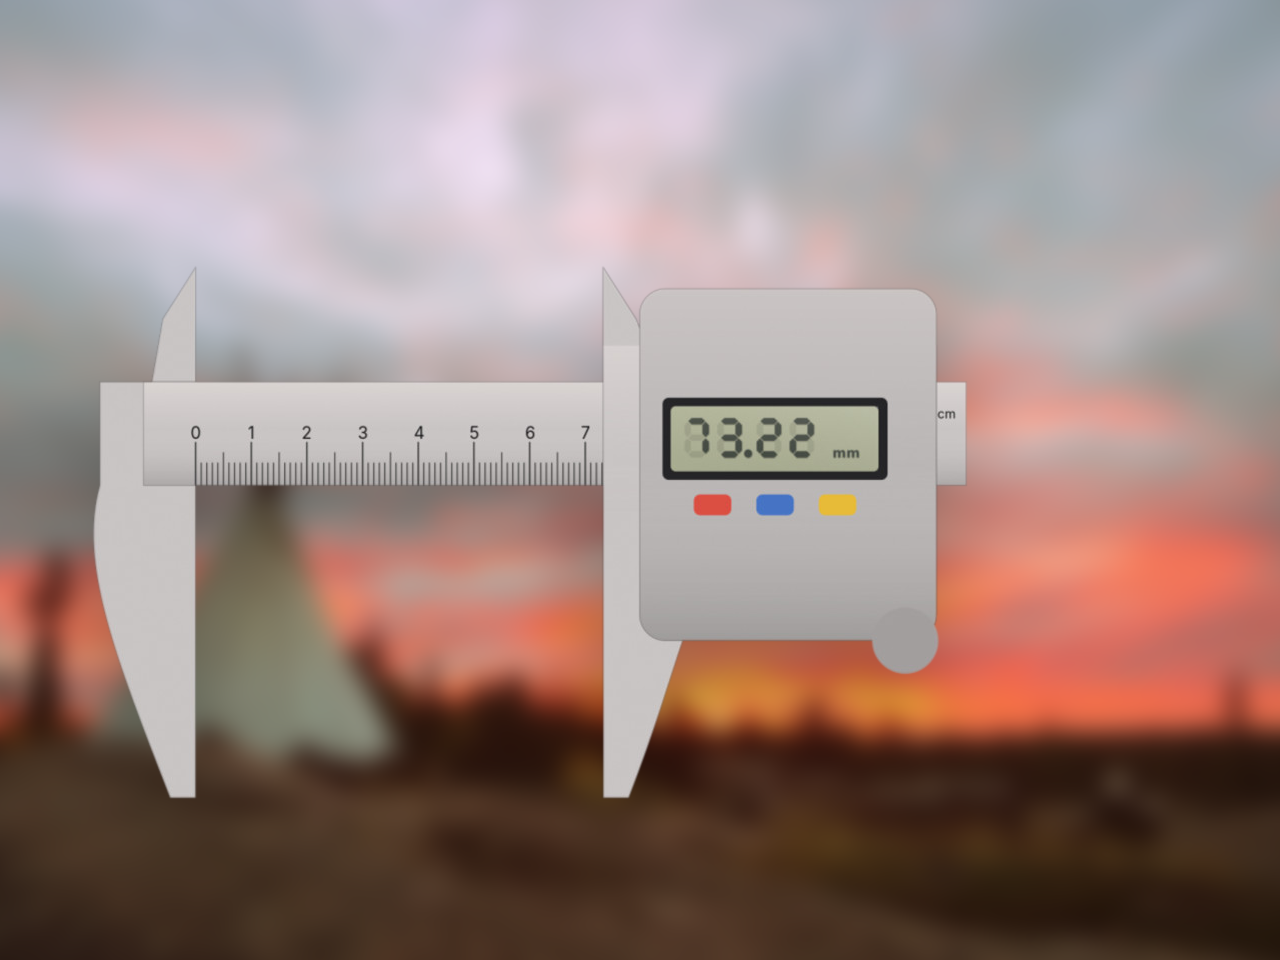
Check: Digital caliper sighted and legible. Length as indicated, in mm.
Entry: 73.22 mm
